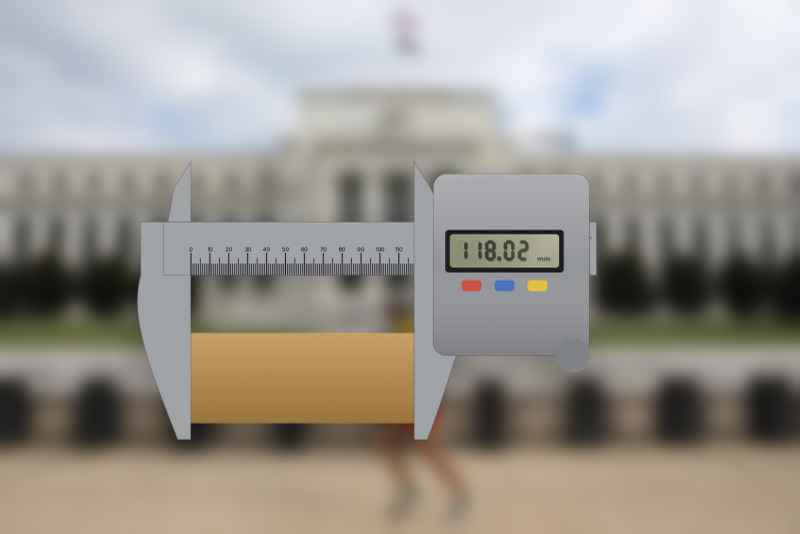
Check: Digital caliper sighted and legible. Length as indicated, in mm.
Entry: 118.02 mm
